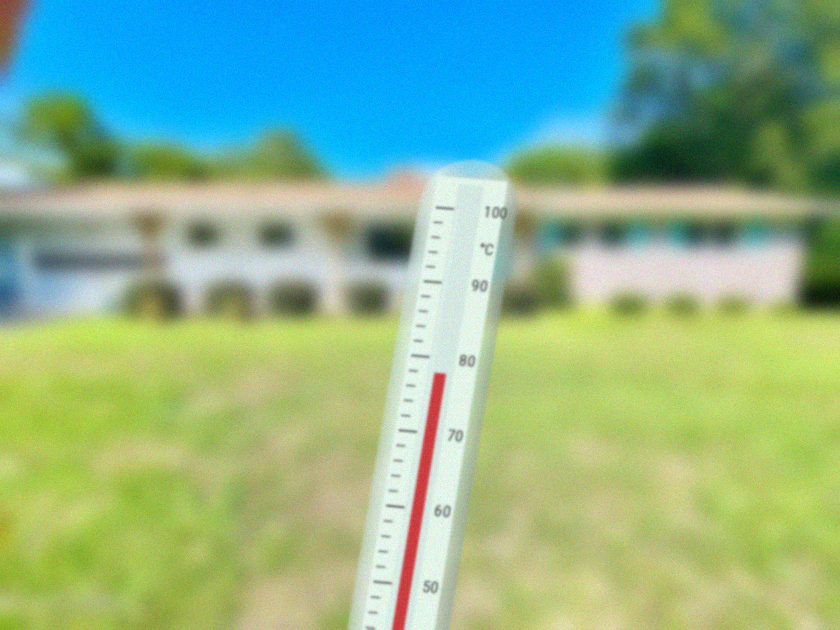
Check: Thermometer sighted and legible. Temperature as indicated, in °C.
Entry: 78 °C
